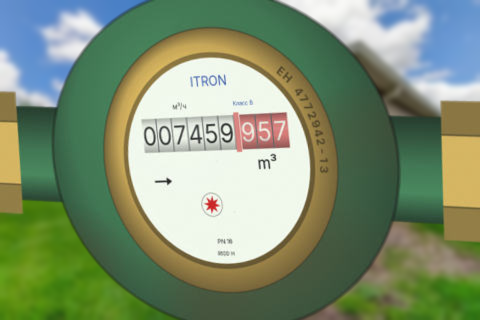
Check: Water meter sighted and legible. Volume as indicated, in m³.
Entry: 7459.957 m³
